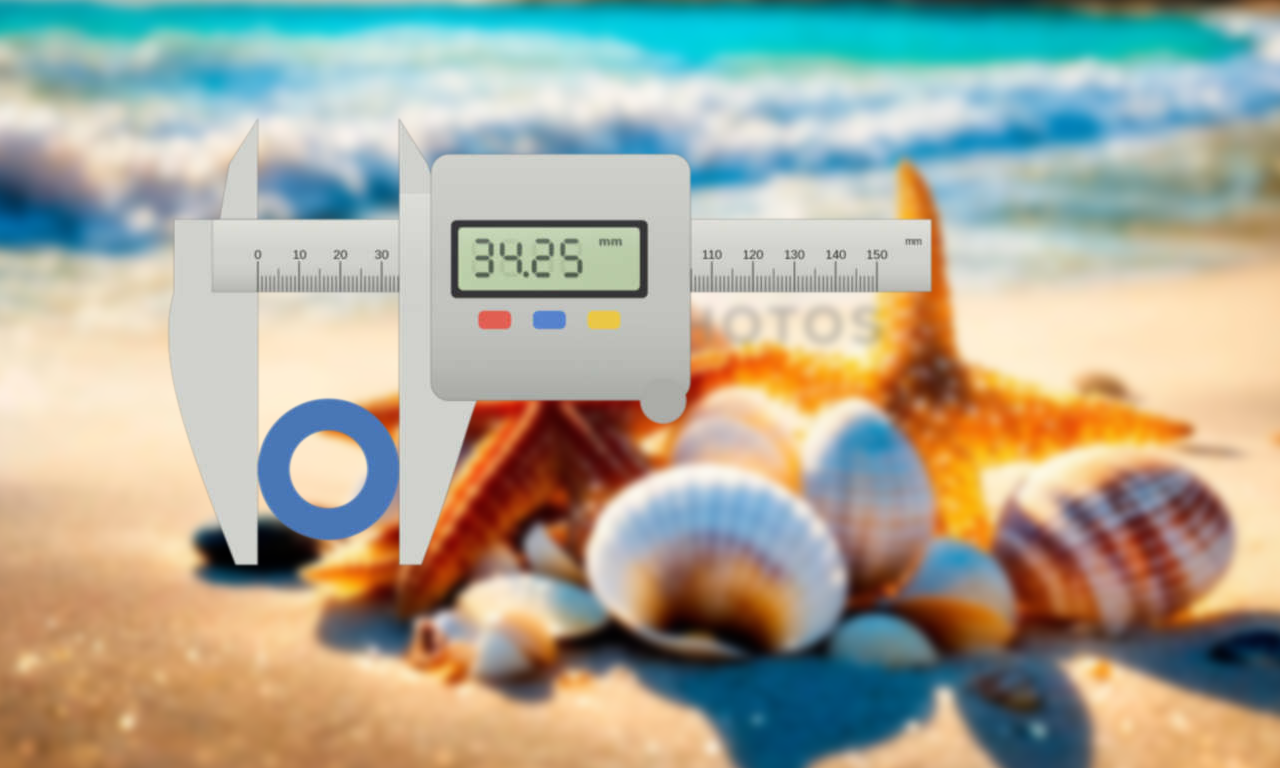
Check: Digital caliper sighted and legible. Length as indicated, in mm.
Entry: 34.25 mm
